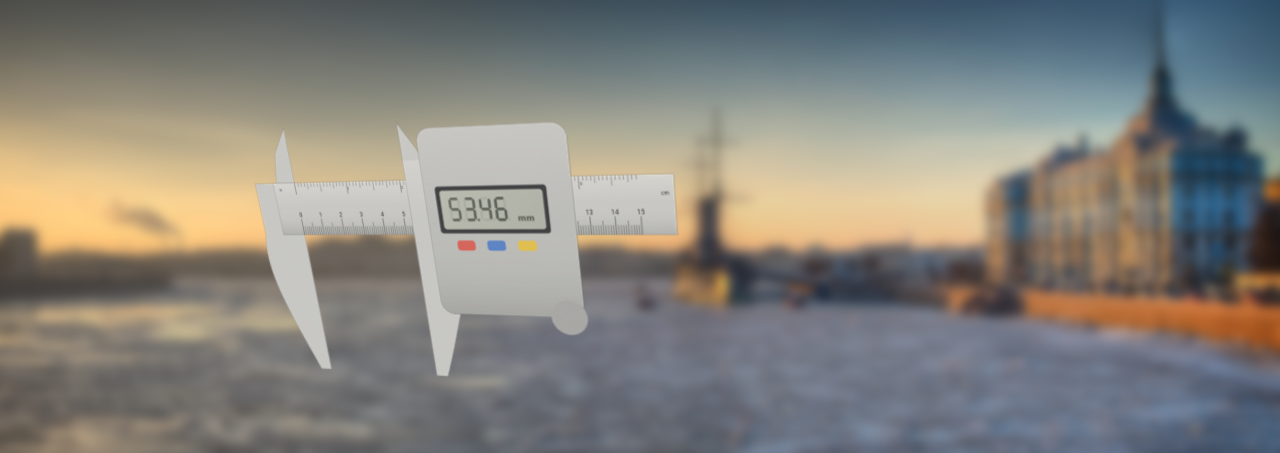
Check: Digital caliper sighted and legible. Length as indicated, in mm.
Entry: 53.46 mm
